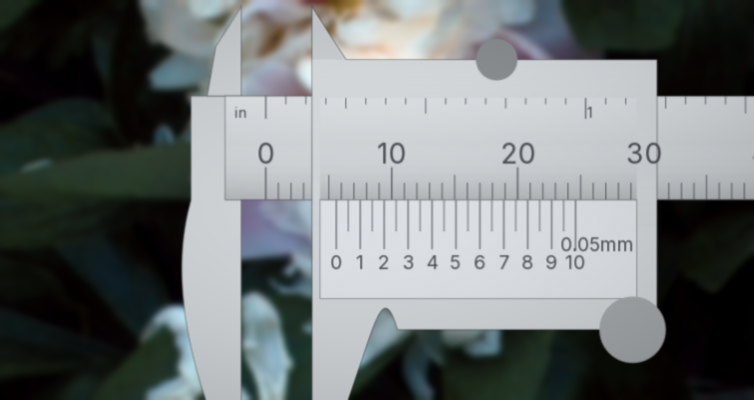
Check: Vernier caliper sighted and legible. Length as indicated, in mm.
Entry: 5.6 mm
